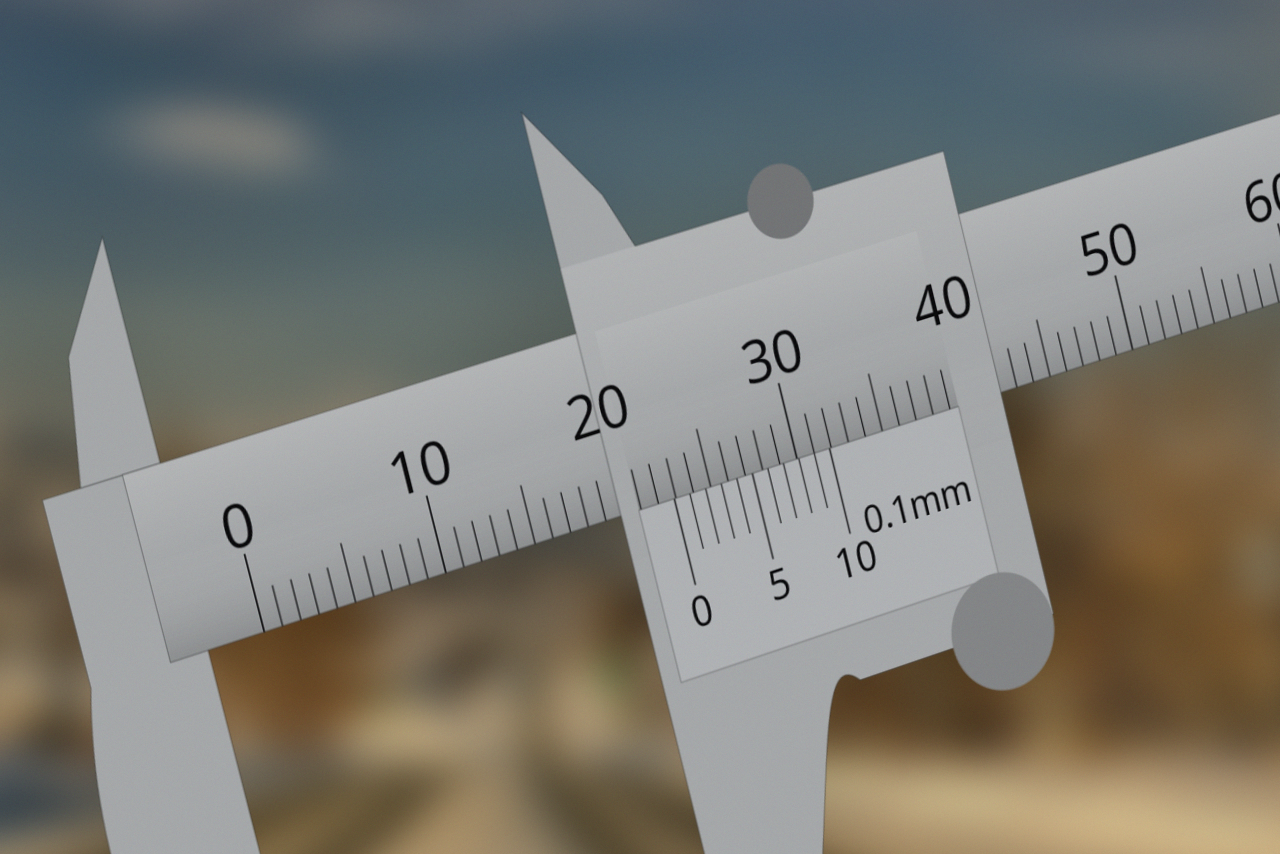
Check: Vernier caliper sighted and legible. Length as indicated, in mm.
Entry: 22.9 mm
